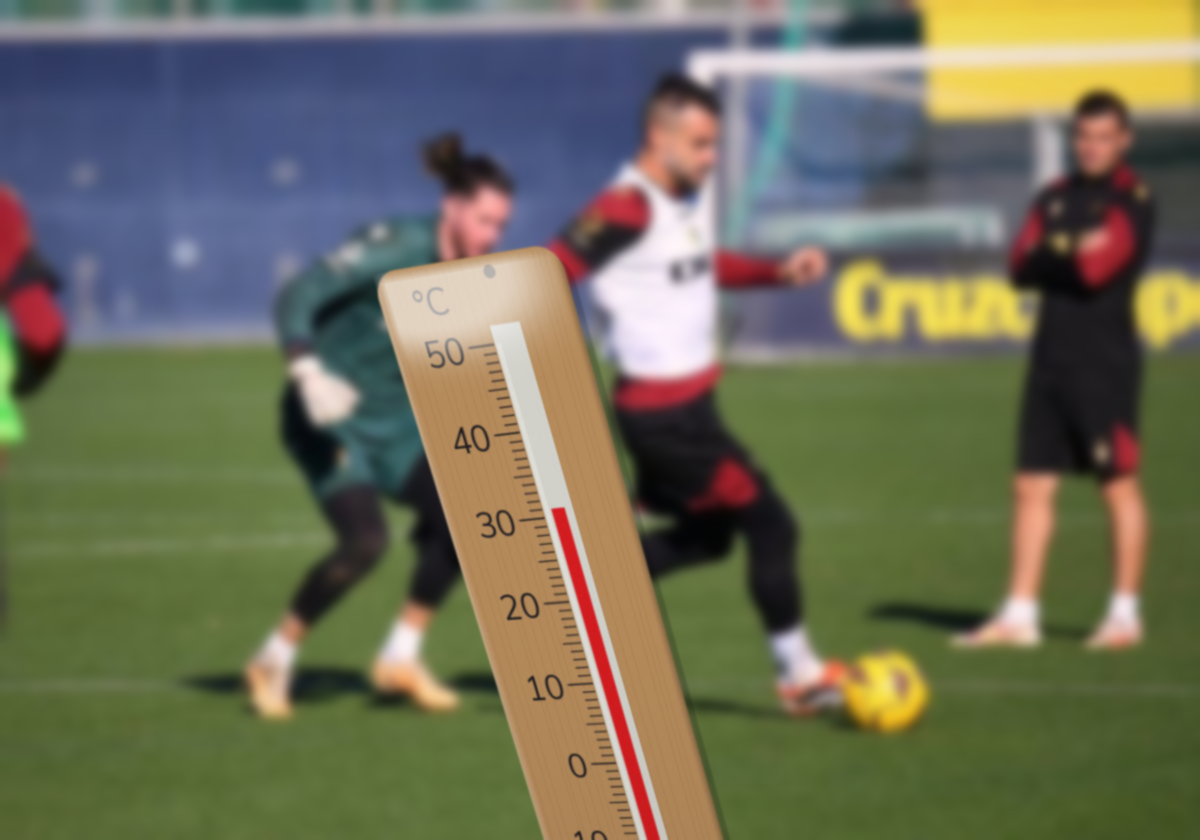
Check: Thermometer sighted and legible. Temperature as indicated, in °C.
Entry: 31 °C
